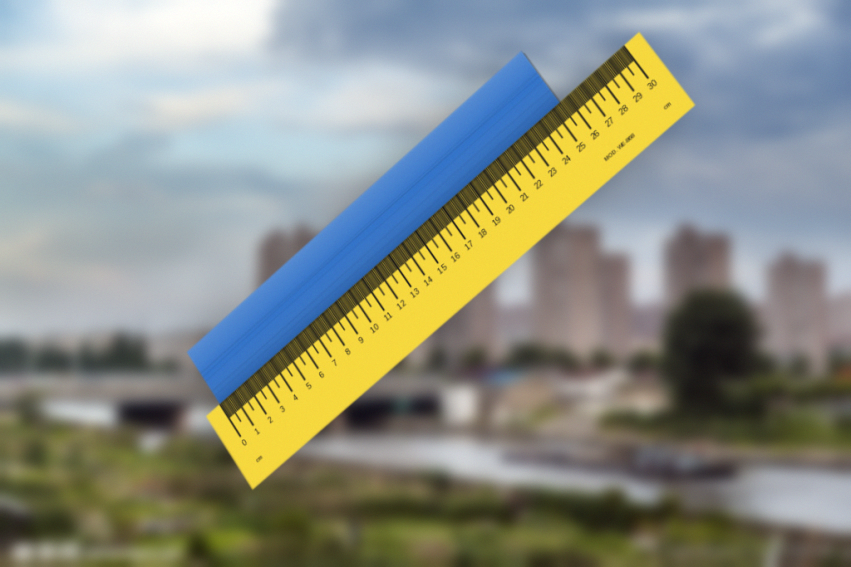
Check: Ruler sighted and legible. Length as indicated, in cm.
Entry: 25.5 cm
